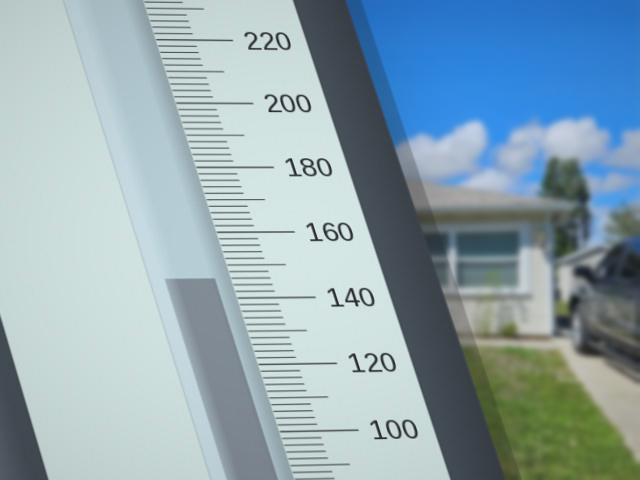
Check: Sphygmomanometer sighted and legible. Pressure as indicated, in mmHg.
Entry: 146 mmHg
